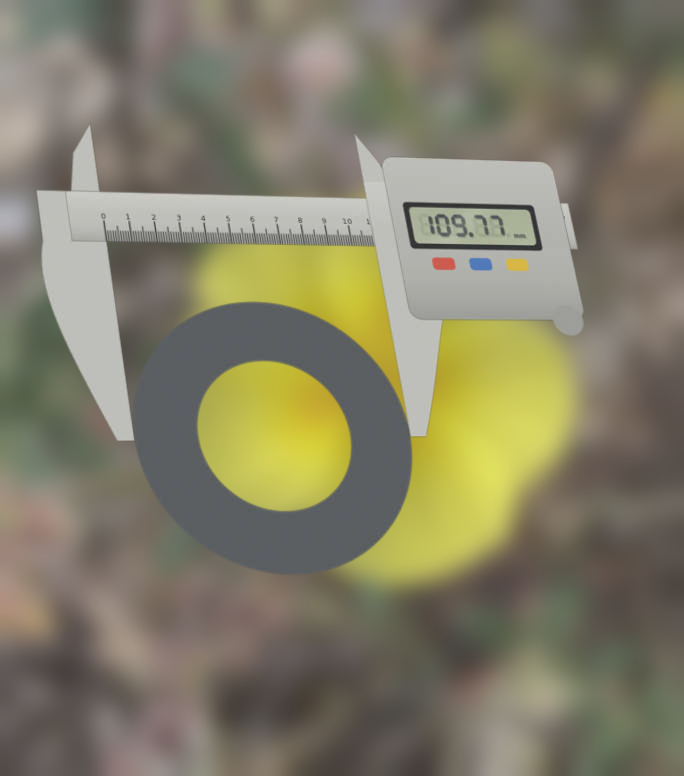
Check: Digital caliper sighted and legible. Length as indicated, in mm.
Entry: 109.77 mm
